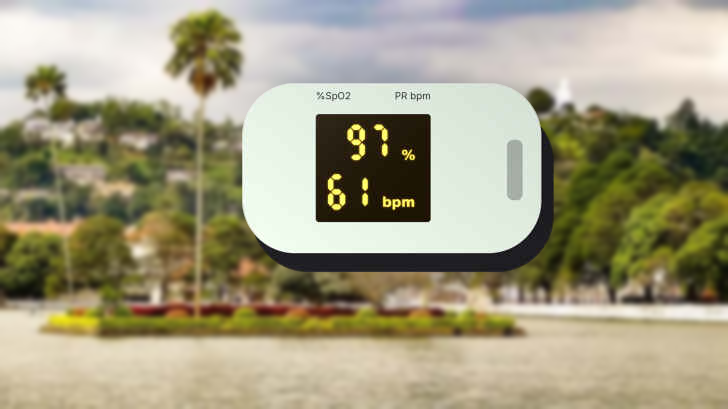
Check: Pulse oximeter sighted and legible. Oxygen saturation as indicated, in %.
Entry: 97 %
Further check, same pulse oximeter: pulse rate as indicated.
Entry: 61 bpm
